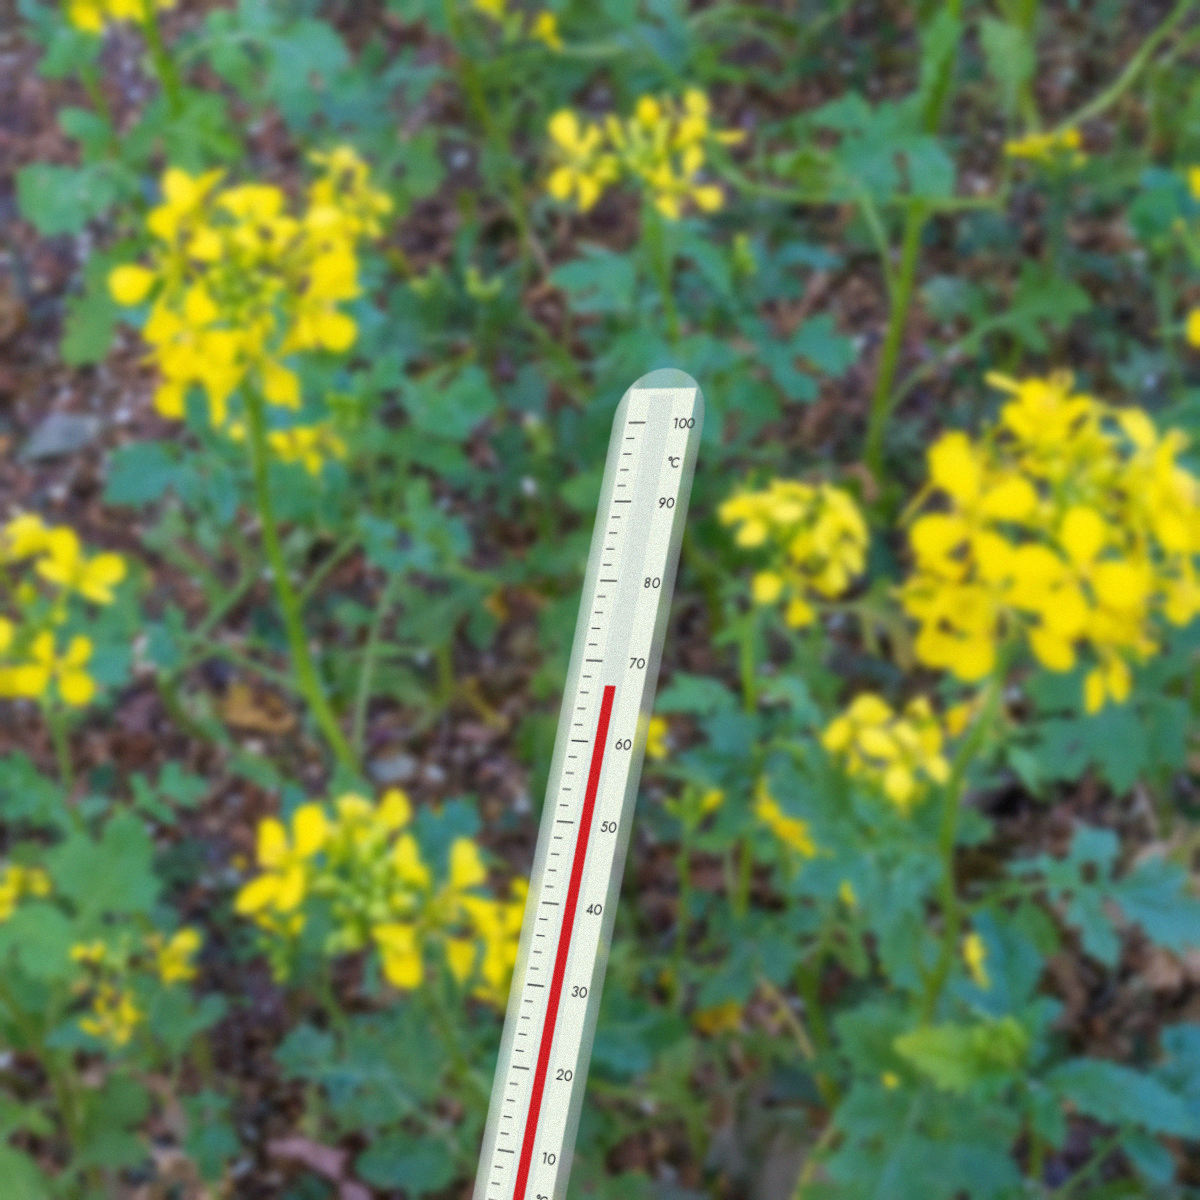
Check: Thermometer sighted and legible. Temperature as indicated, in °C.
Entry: 67 °C
